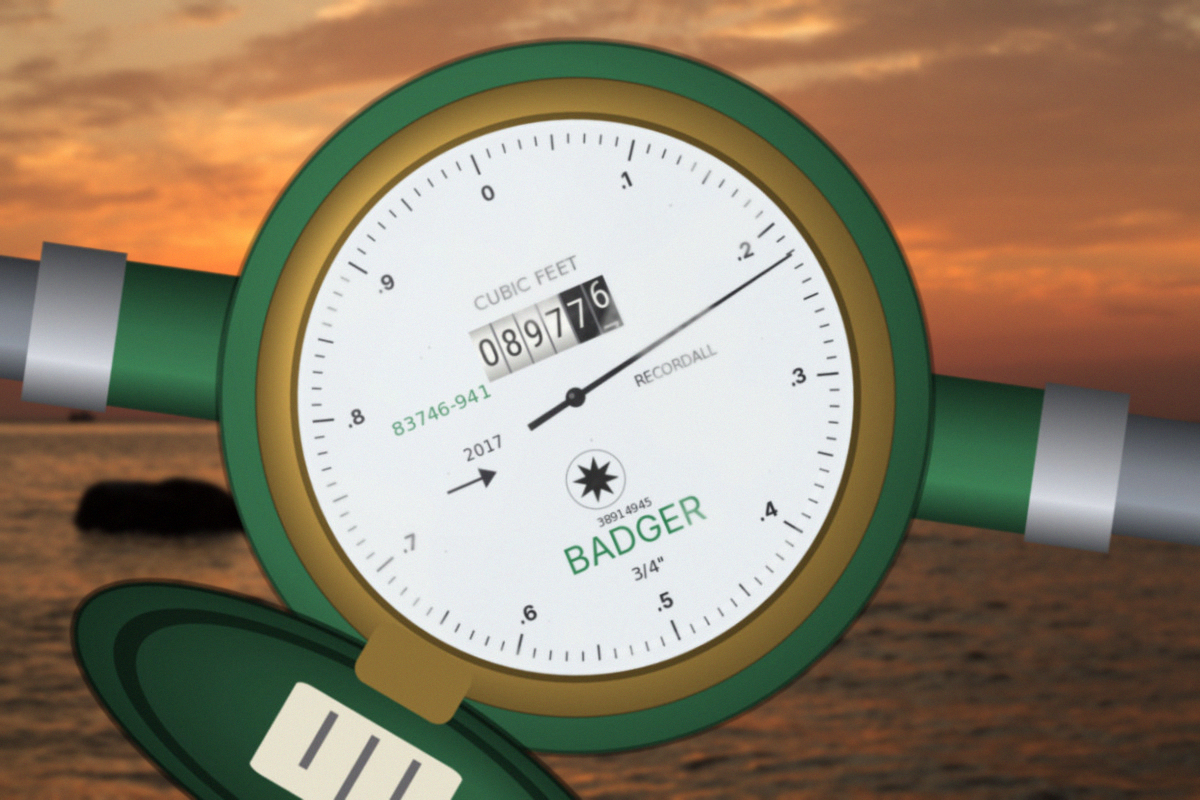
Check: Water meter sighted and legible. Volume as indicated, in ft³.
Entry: 89776.22 ft³
